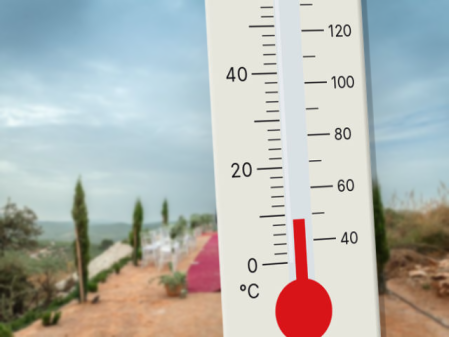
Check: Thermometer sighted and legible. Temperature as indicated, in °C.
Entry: 9 °C
